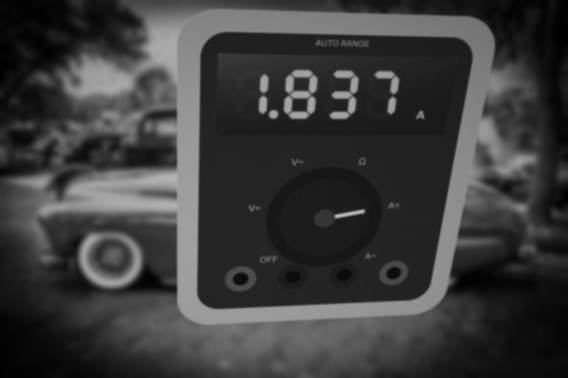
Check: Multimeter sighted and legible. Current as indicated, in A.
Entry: 1.837 A
